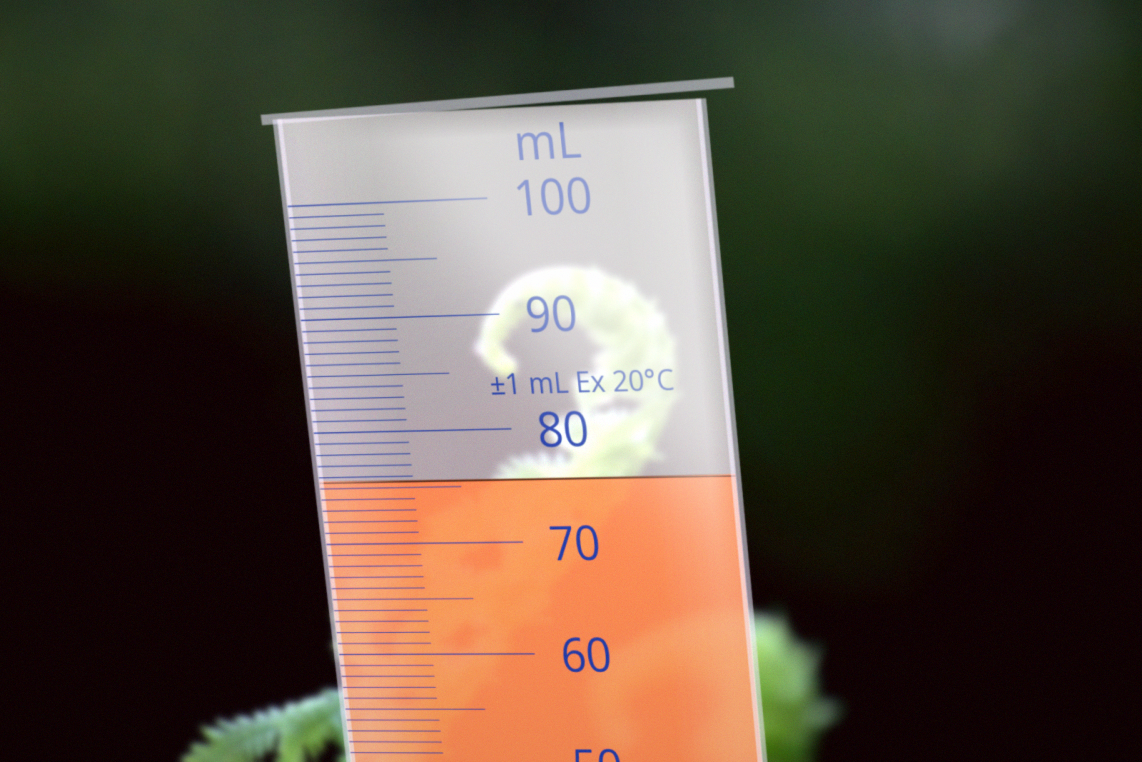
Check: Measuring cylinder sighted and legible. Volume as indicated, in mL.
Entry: 75.5 mL
